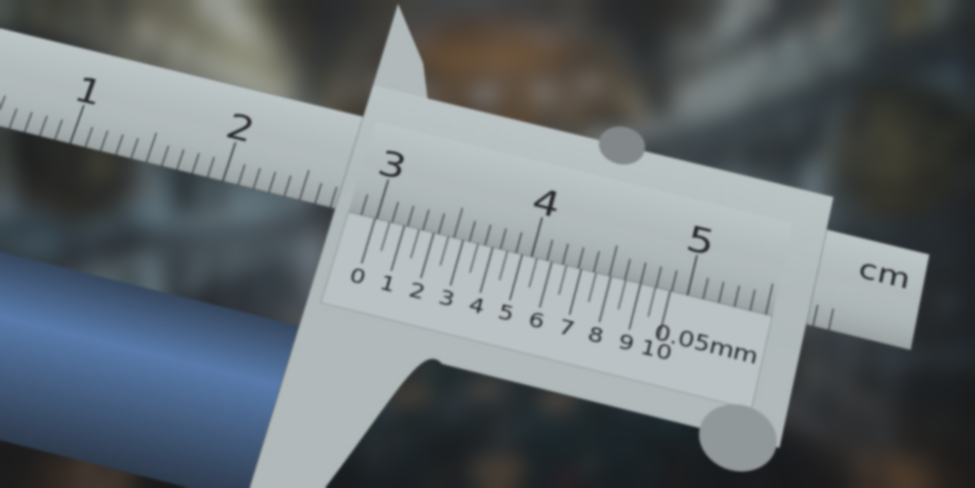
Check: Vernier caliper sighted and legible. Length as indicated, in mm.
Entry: 29.9 mm
